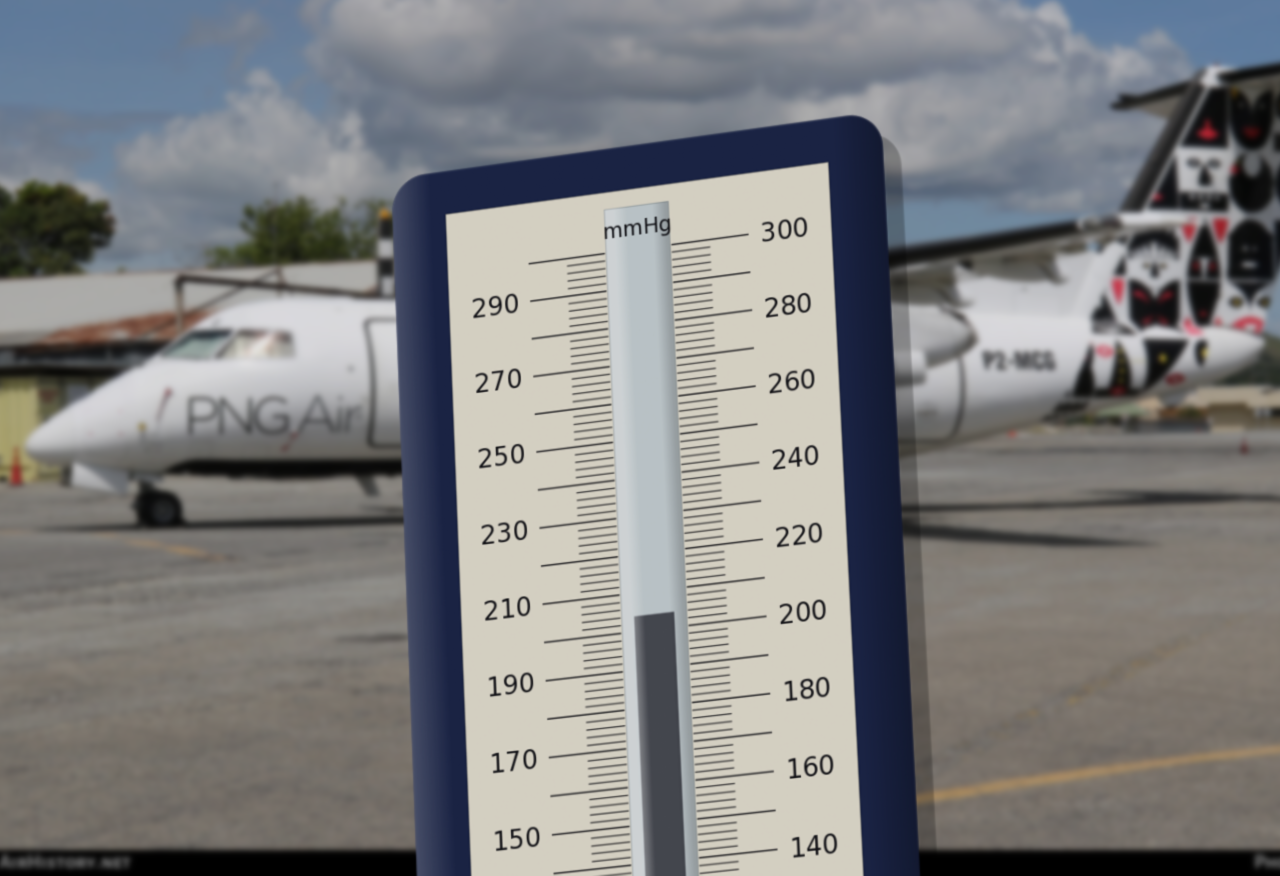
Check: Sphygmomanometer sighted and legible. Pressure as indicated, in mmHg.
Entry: 204 mmHg
